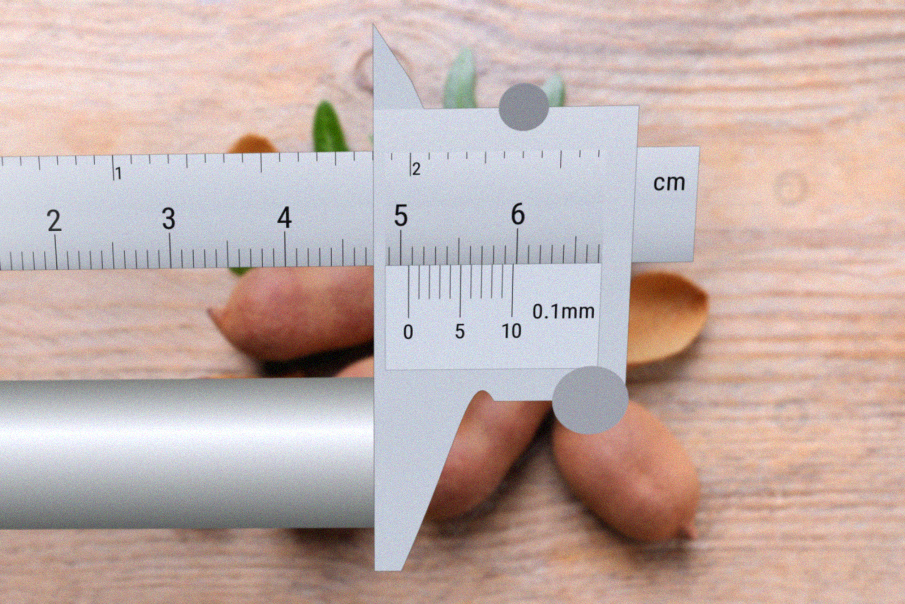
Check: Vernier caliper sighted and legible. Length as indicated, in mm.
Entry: 50.7 mm
